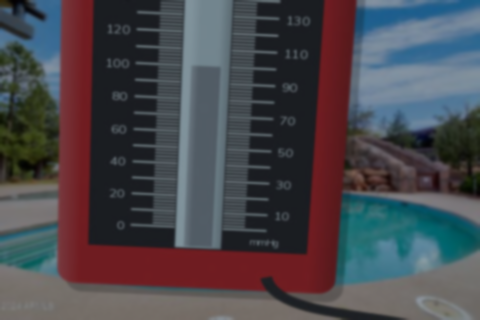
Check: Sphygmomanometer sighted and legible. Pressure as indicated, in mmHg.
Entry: 100 mmHg
